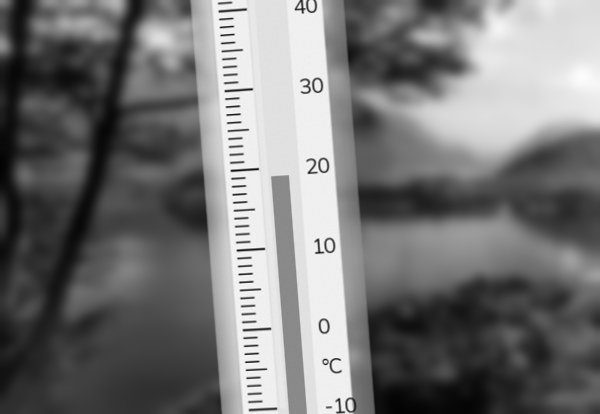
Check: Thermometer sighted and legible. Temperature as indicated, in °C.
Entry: 19 °C
